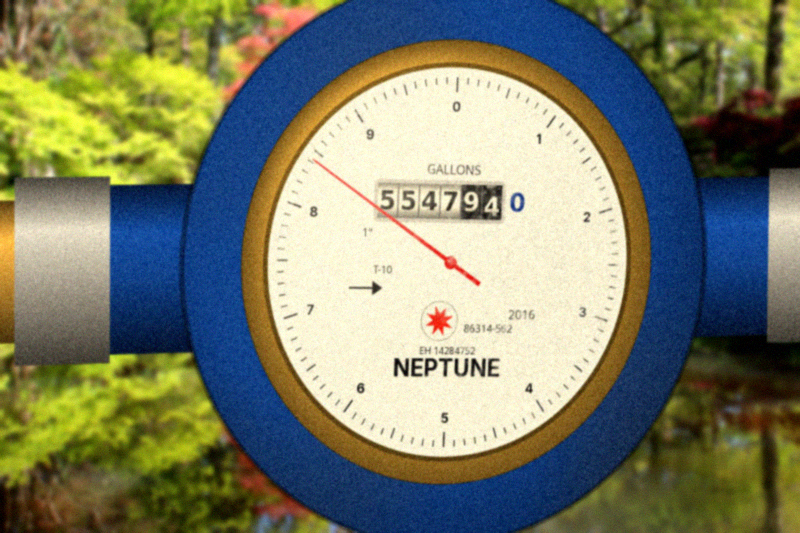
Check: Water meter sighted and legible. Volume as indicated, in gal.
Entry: 5547938.4 gal
